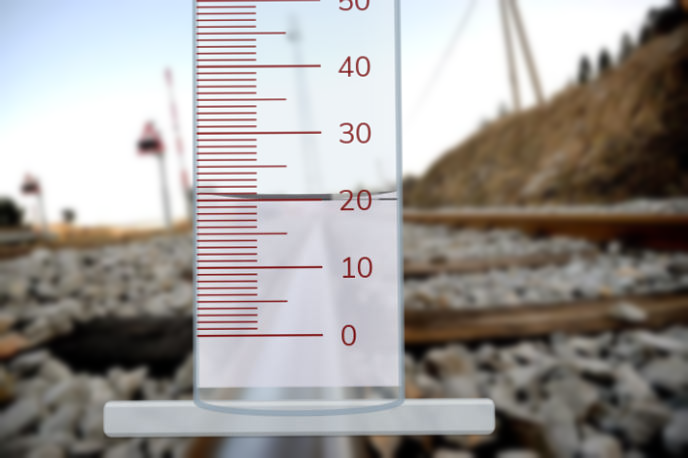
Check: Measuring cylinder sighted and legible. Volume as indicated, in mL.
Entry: 20 mL
